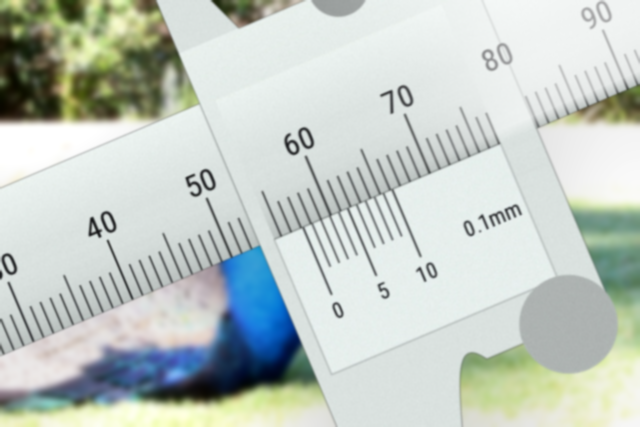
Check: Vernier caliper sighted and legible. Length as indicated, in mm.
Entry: 57.2 mm
